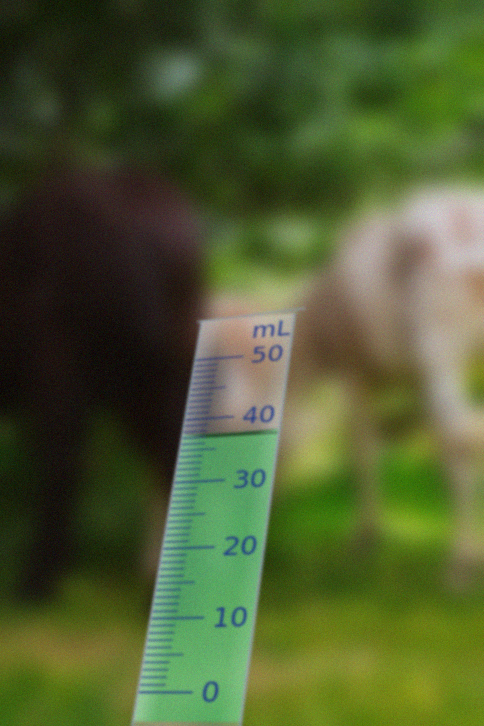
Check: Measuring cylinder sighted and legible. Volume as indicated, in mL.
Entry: 37 mL
